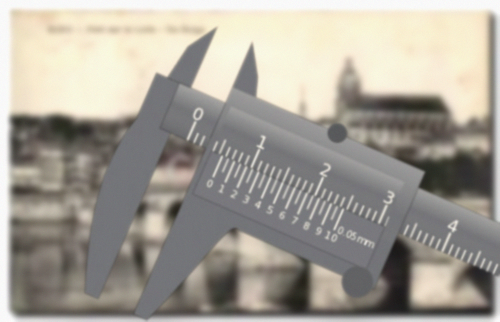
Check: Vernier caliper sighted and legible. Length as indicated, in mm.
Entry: 5.5 mm
